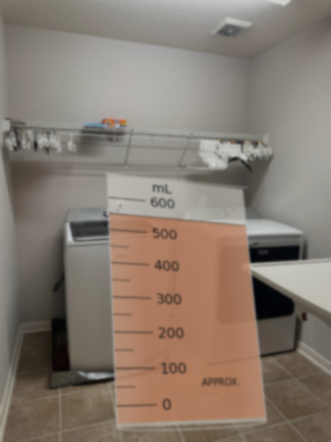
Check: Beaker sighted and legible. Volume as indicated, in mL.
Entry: 550 mL
